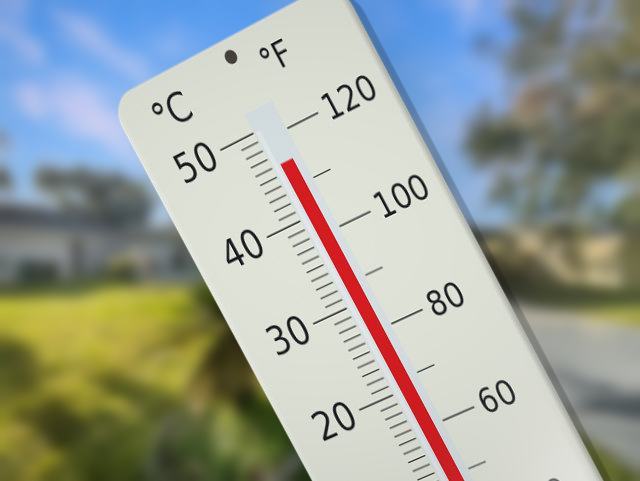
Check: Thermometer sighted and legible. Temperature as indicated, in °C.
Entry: 46 °C
